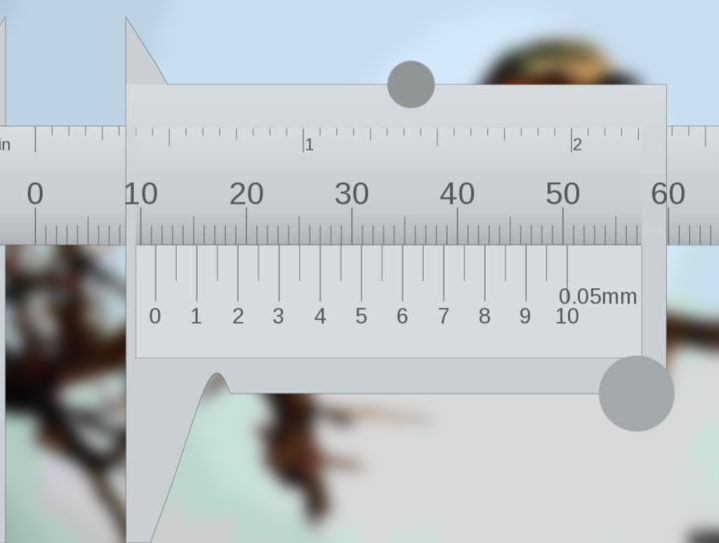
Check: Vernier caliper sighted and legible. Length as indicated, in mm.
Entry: 11.4 mm
